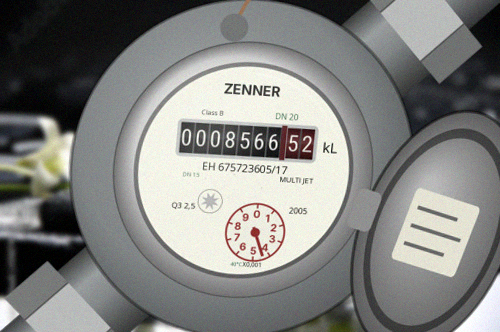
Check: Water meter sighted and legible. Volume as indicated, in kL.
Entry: 8566.524 kL
